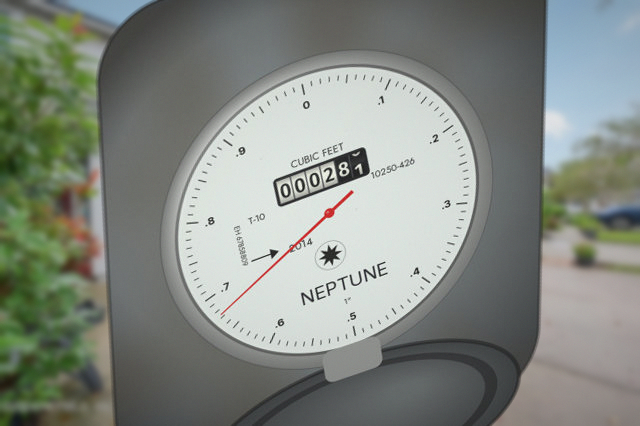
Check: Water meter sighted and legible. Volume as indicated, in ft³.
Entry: 280.67 ft³
